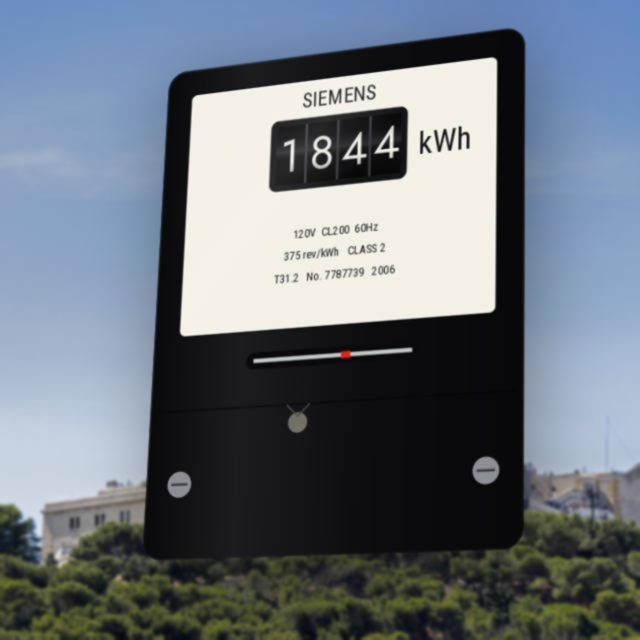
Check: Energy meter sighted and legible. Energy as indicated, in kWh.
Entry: 1844 kWh
